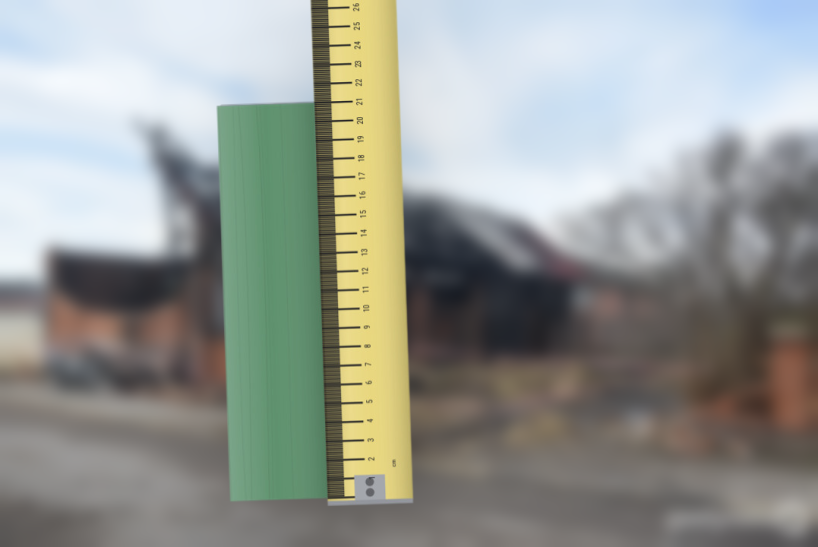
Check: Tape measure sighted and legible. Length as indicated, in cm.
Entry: 21 cm
